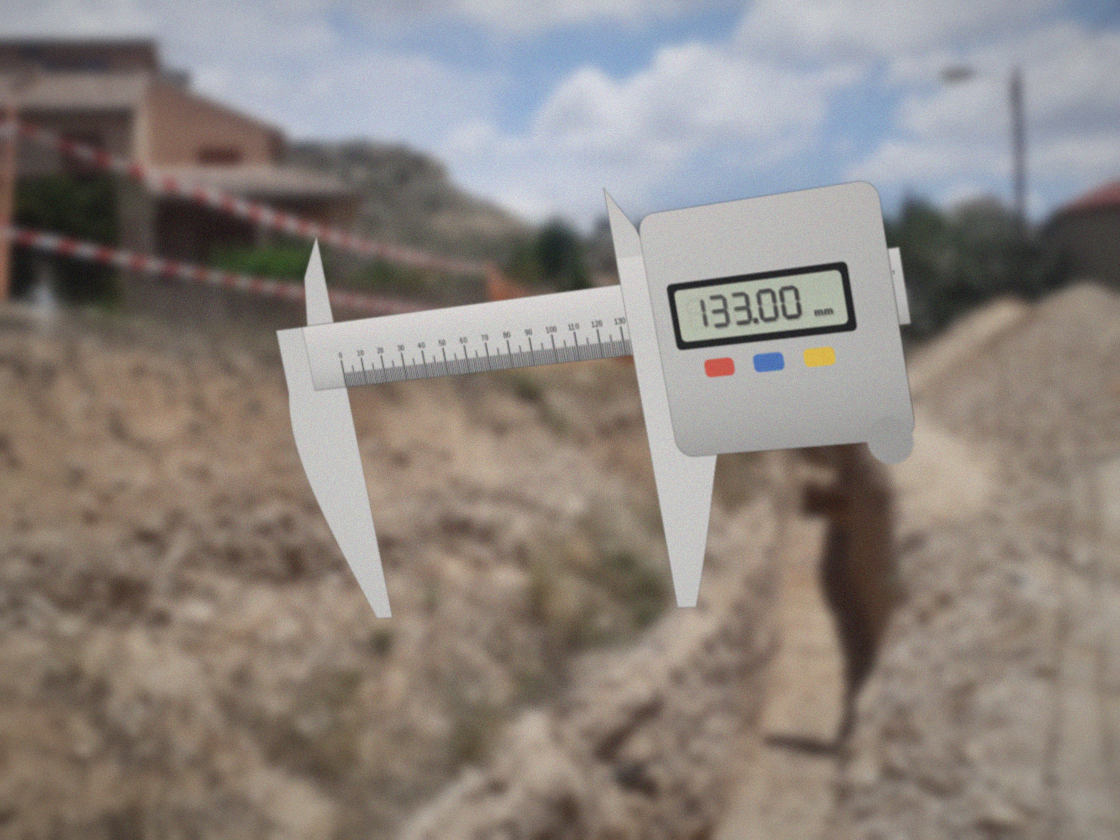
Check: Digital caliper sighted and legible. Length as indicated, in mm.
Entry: 133.00 mm
